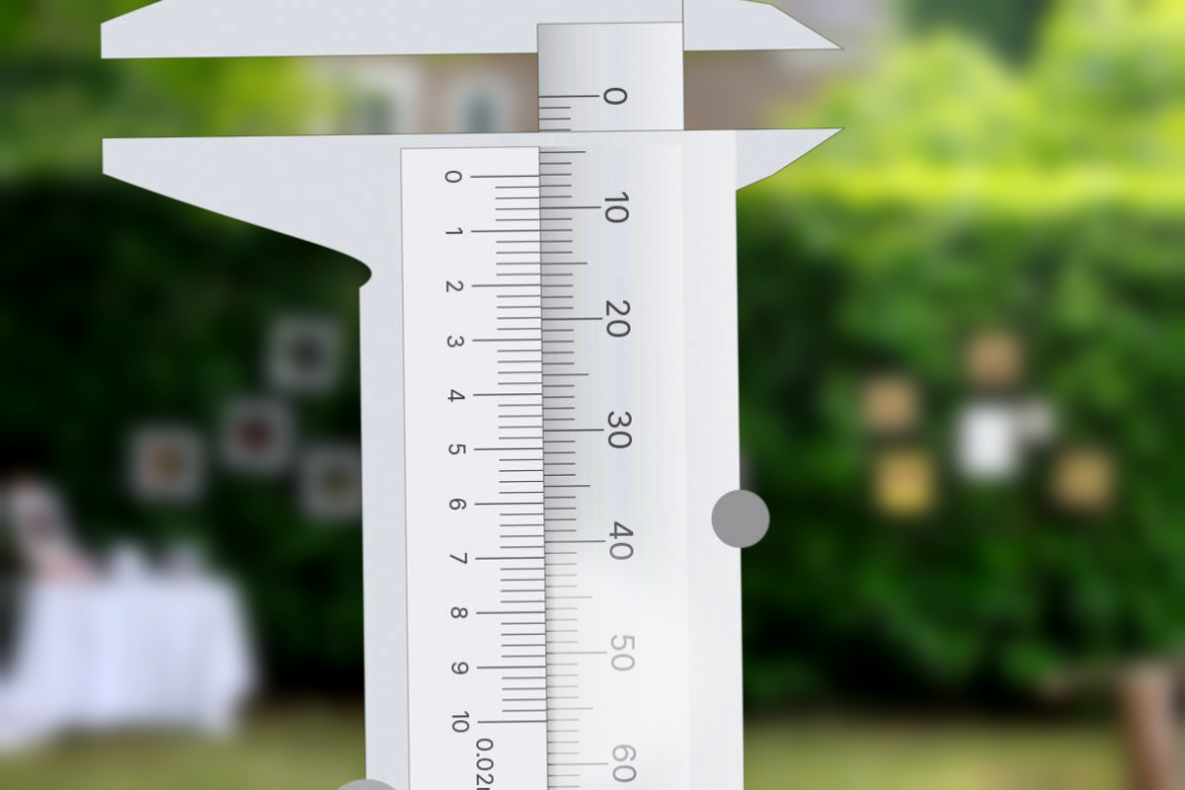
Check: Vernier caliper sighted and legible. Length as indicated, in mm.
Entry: 7.1 mm
